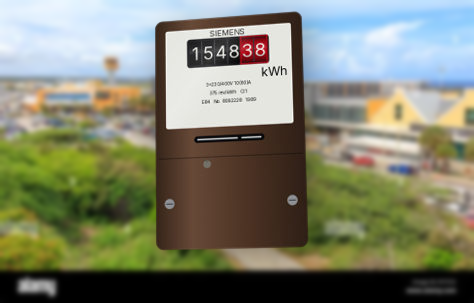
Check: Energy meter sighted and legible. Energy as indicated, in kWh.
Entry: 1548.38 kWh
